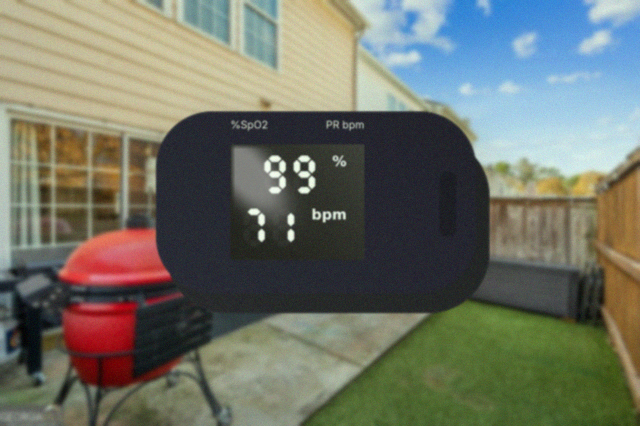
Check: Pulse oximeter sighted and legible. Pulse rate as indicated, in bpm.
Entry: 71 bpm
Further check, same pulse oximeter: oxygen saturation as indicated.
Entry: 99 %
